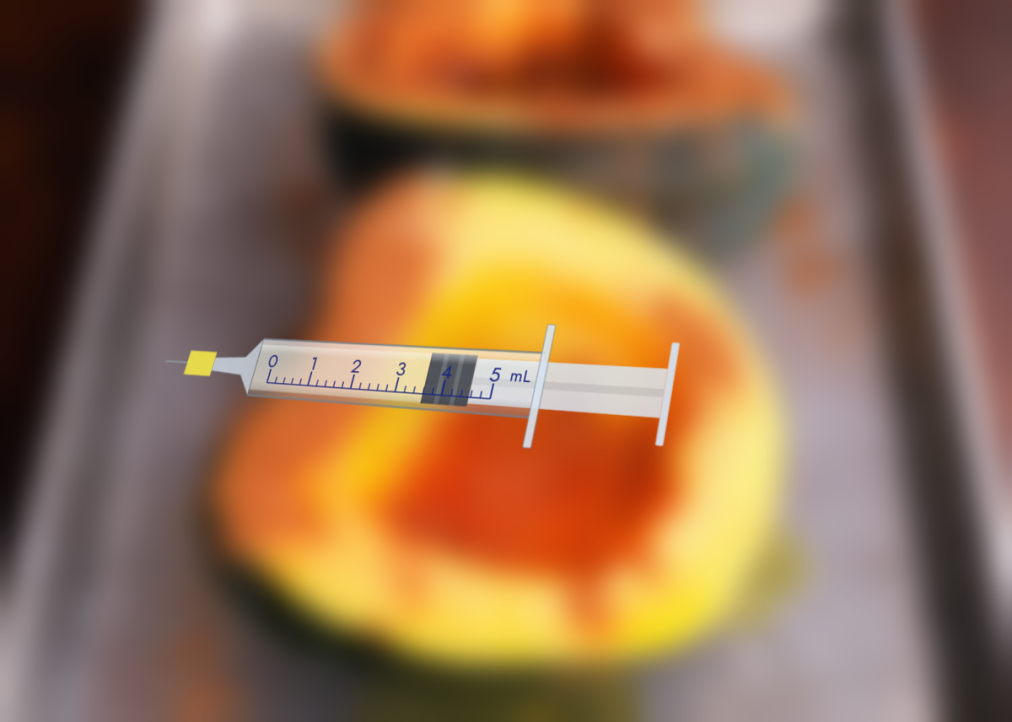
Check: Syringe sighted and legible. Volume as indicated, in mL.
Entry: 3.6 mL
